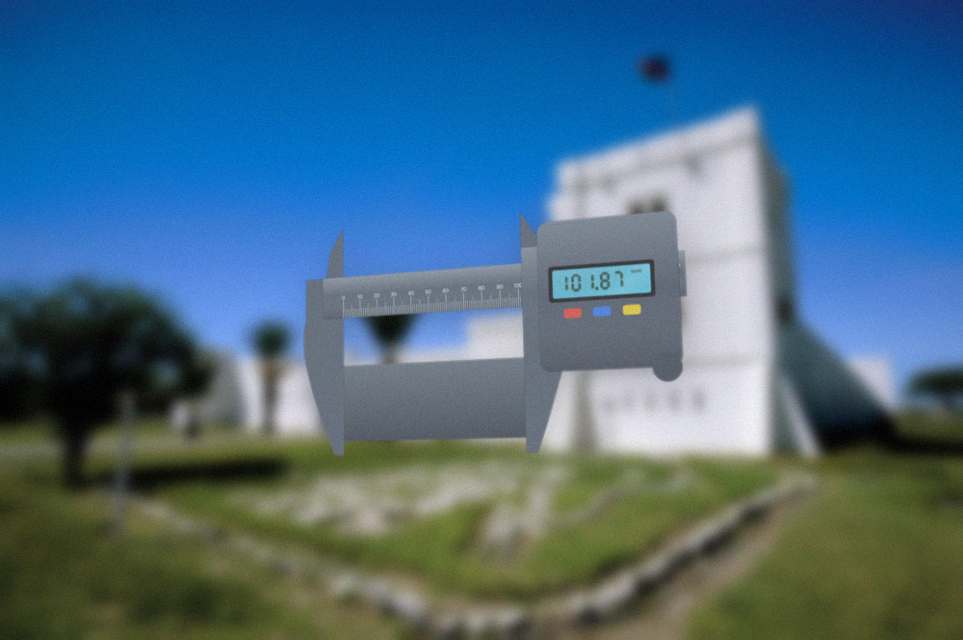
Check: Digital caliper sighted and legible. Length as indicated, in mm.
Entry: 101.87 mm
